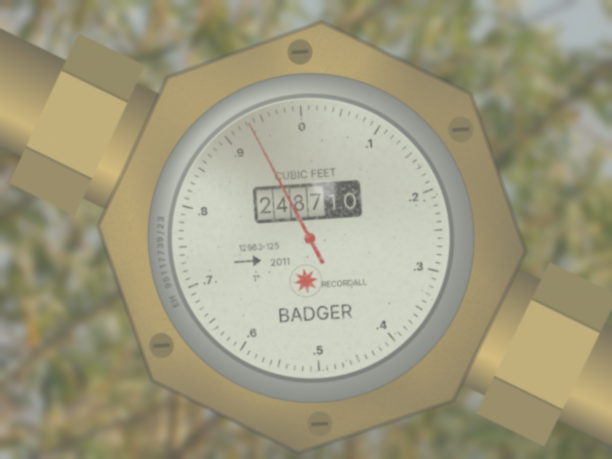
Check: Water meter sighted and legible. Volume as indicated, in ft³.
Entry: 248709.93 ft³
